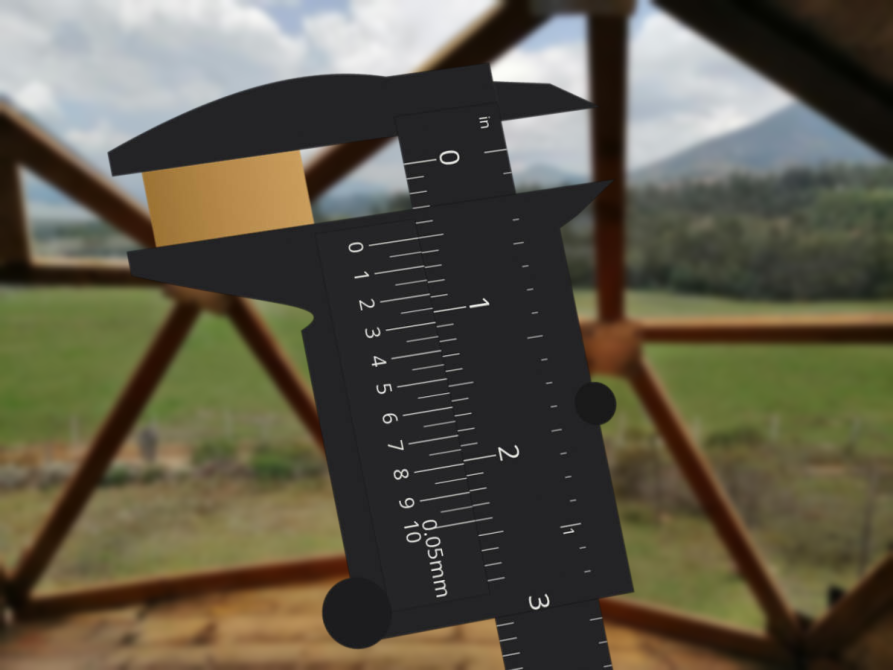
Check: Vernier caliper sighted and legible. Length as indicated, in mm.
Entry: 5.0 mm
